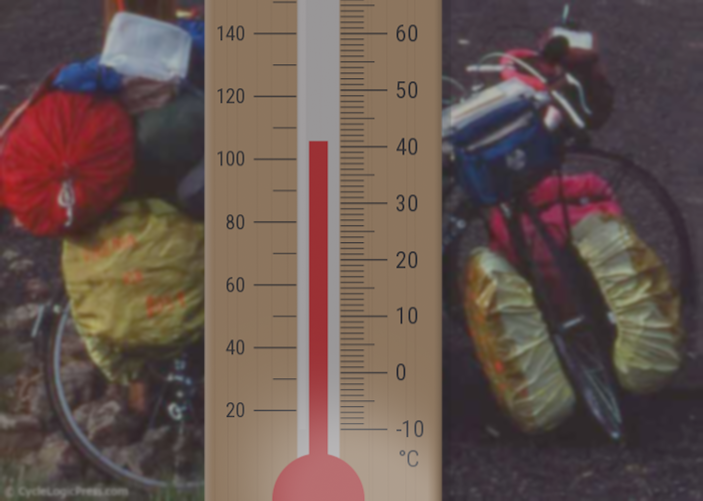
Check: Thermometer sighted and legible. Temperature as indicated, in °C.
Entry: 41 °C
